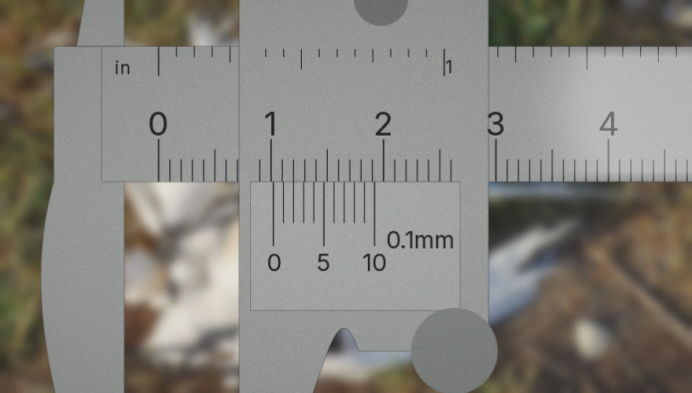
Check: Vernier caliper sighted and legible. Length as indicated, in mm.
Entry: 10.2 mm
